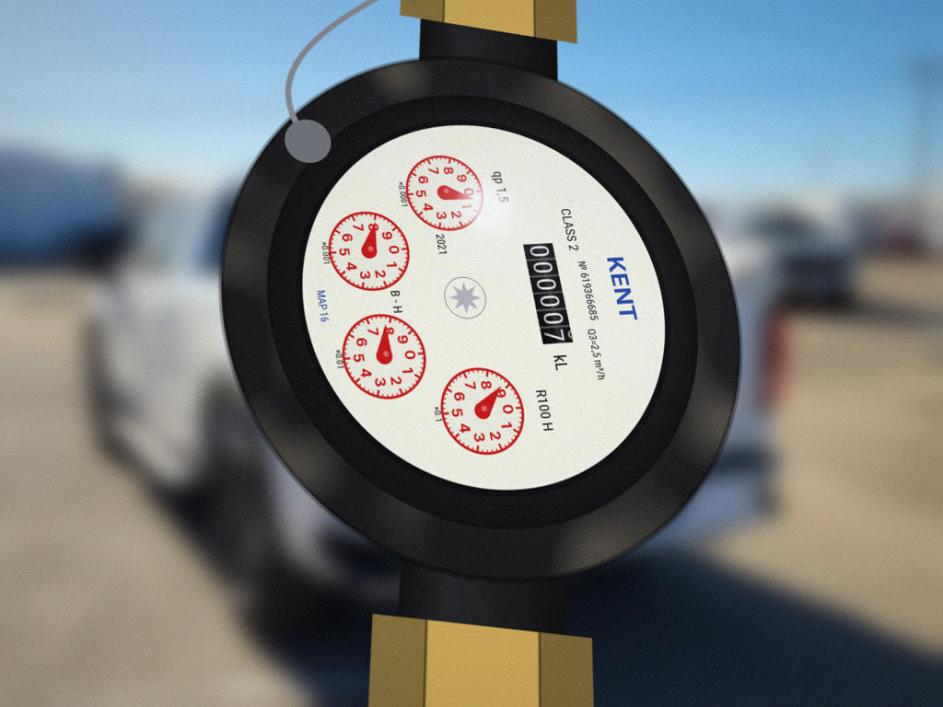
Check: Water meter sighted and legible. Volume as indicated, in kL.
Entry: 6.8780 kL
